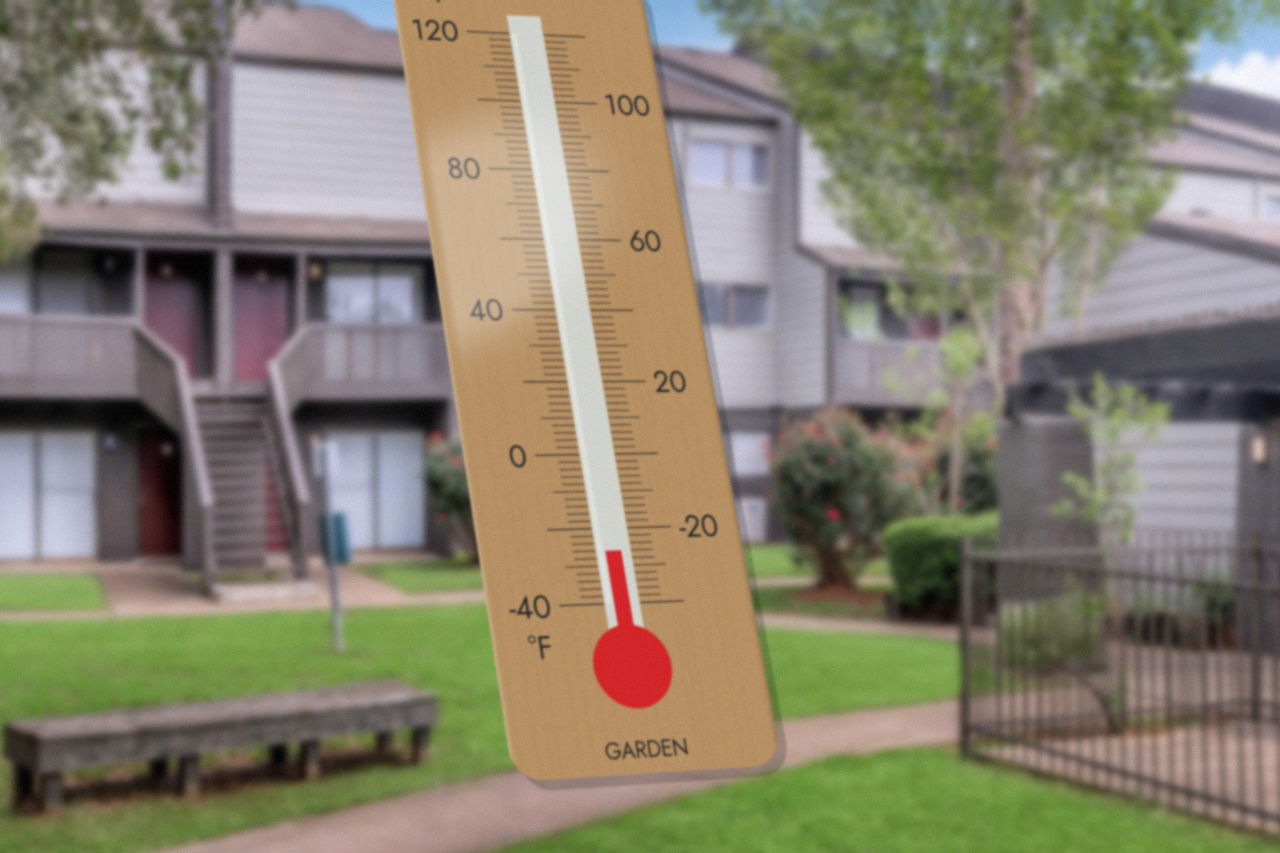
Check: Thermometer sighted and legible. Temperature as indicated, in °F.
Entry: -26 °F
